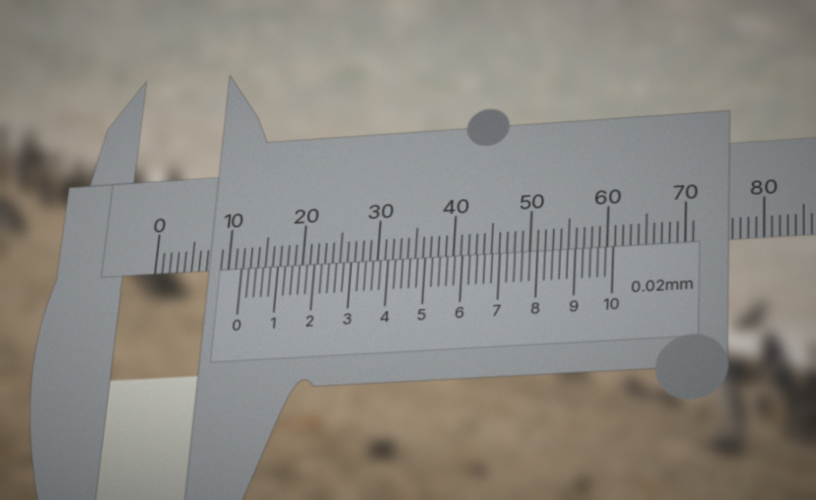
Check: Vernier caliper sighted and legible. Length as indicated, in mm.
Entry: 11.8 mm
